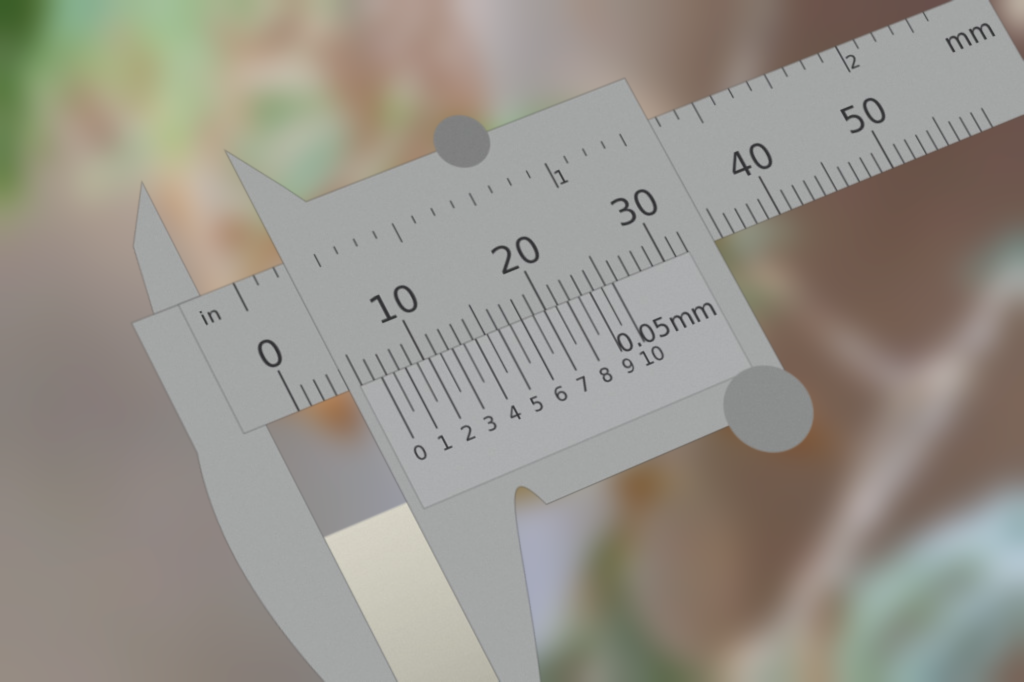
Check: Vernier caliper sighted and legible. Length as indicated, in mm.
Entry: 6.6 mm
